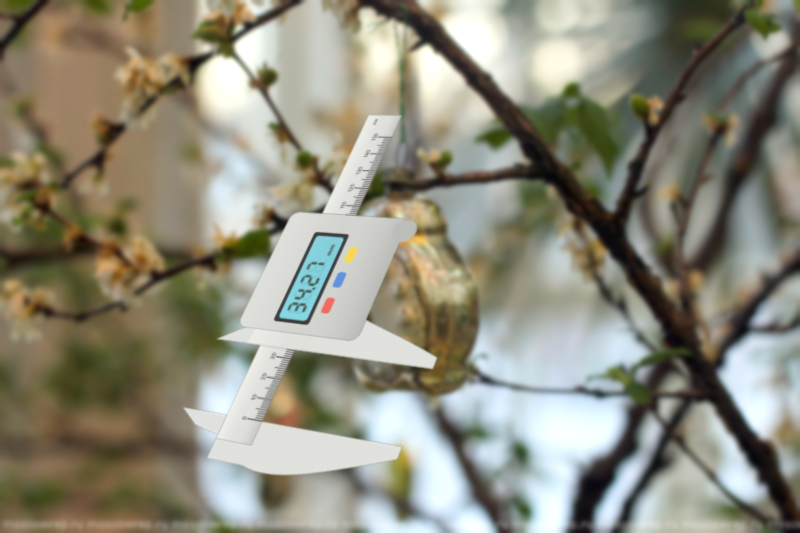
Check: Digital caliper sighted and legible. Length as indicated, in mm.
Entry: 34.27 mm
